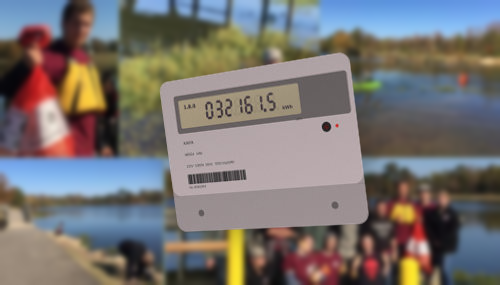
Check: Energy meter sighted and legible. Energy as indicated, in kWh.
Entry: 32161.5 kWh
